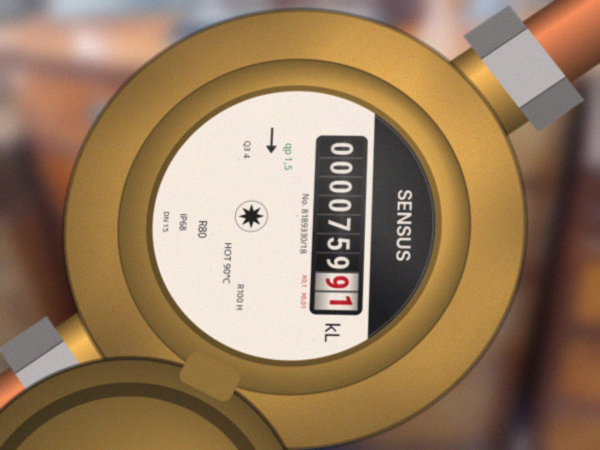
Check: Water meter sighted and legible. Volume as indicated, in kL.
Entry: 759.91 kL
